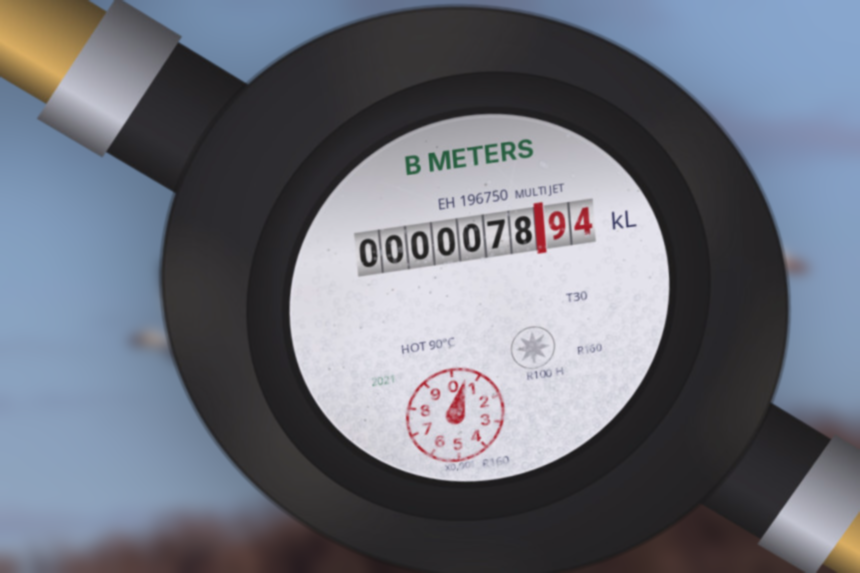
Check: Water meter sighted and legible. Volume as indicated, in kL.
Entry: 78.940 kL
